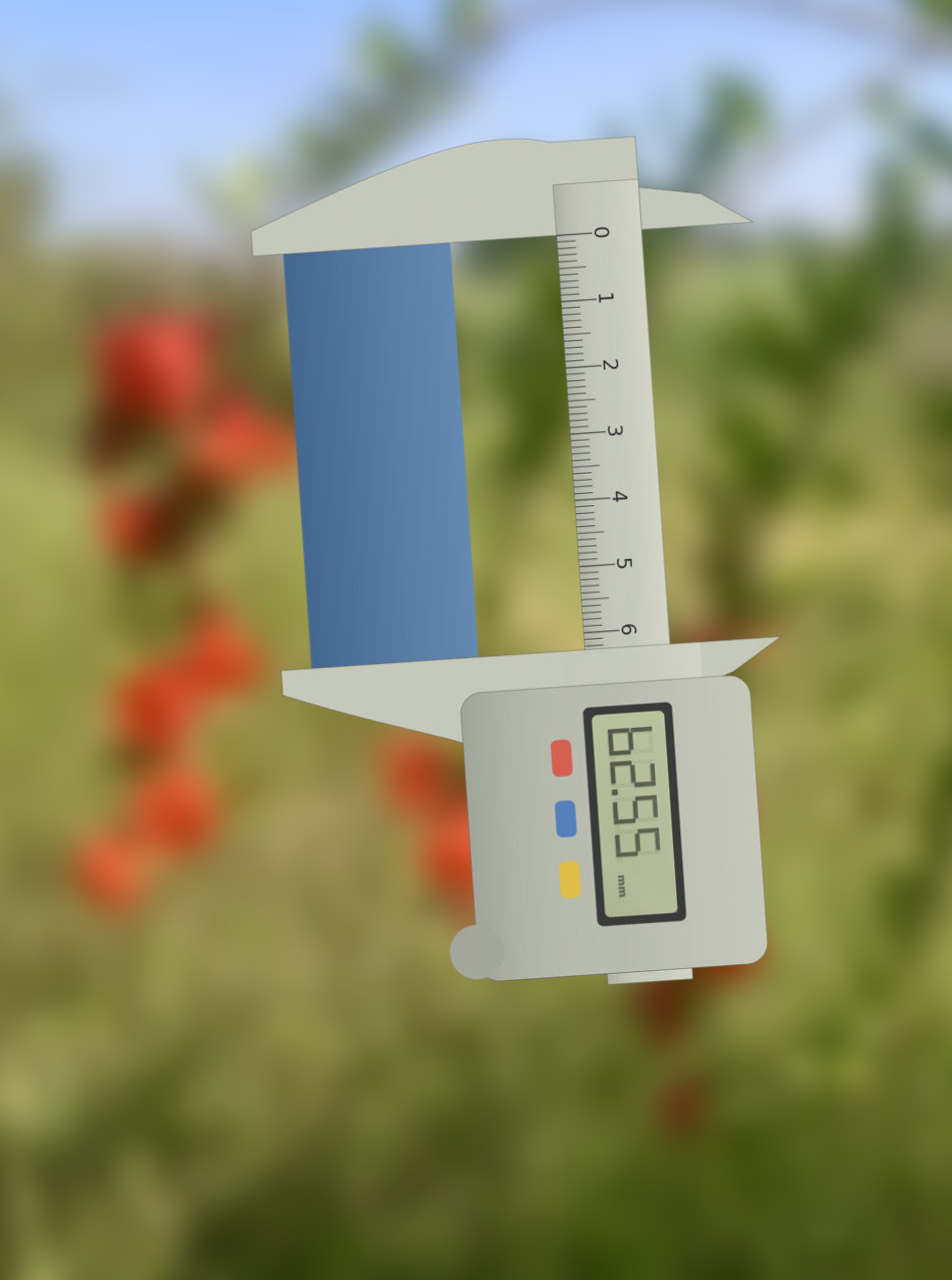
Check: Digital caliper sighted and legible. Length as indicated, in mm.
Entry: 62.55 mm
